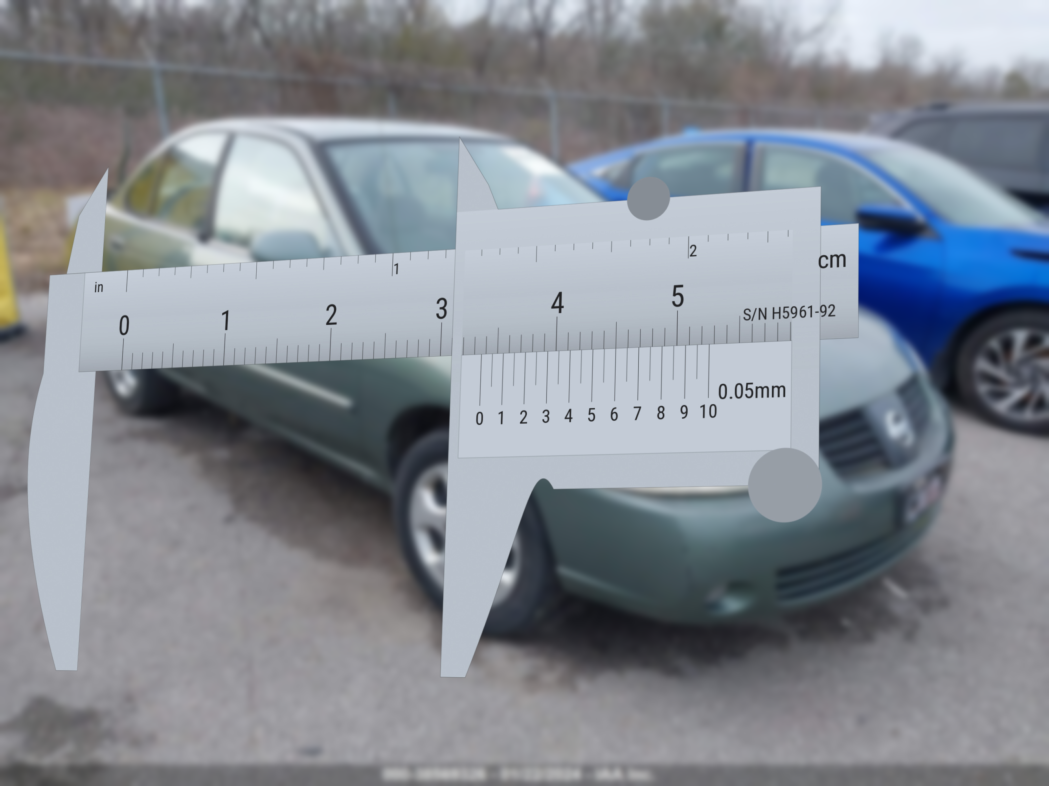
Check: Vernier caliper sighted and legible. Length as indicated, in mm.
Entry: 33.6 mm
